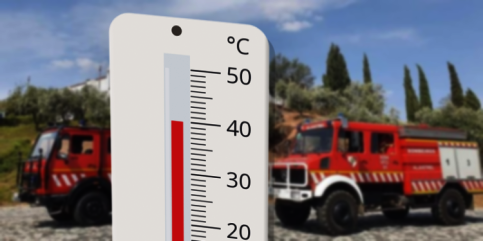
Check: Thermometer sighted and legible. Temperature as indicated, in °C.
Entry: 40 °C
